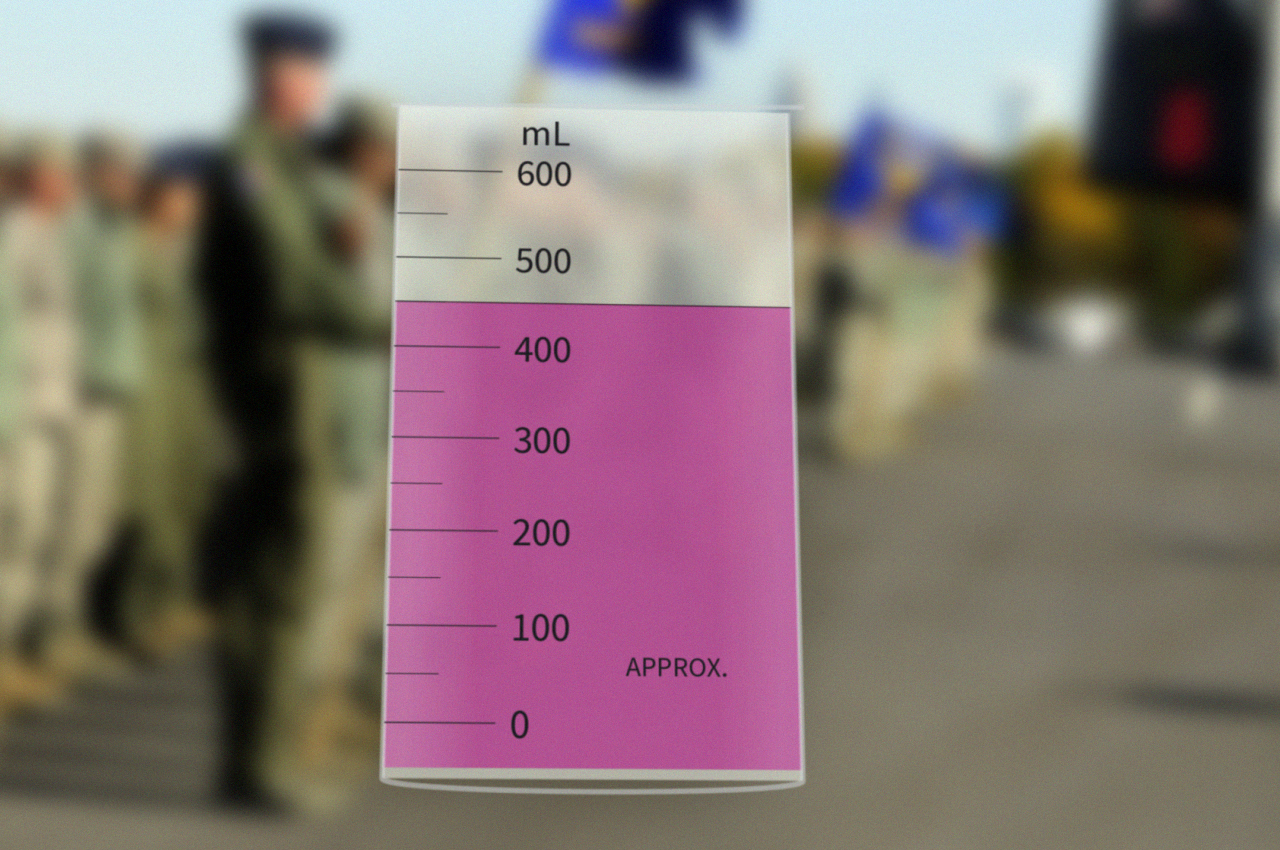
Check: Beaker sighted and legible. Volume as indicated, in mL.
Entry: 450 mL
